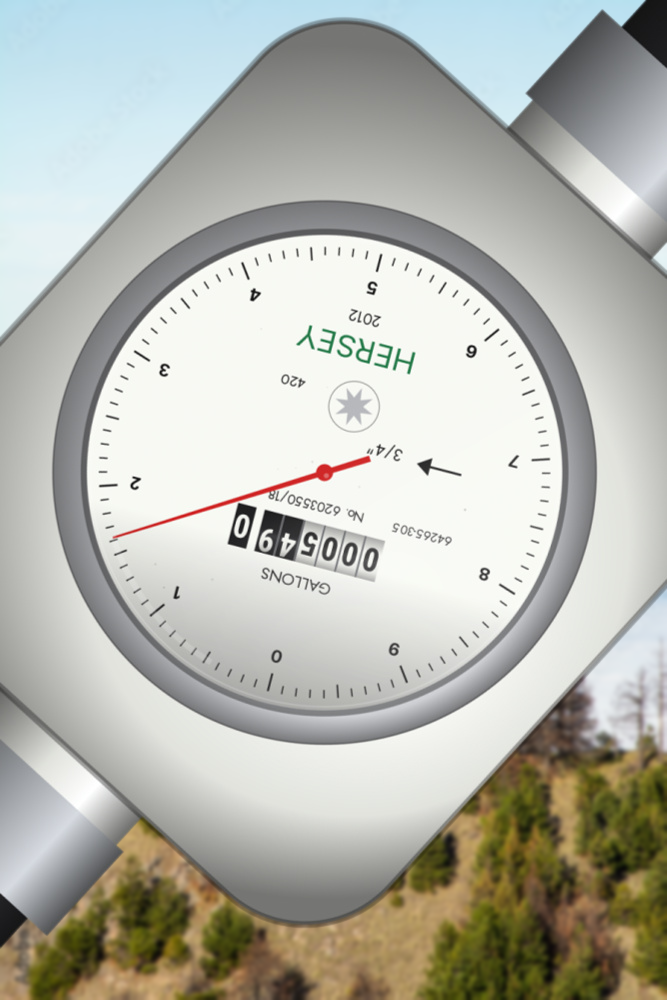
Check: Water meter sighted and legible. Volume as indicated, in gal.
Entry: 5491.6 gal
